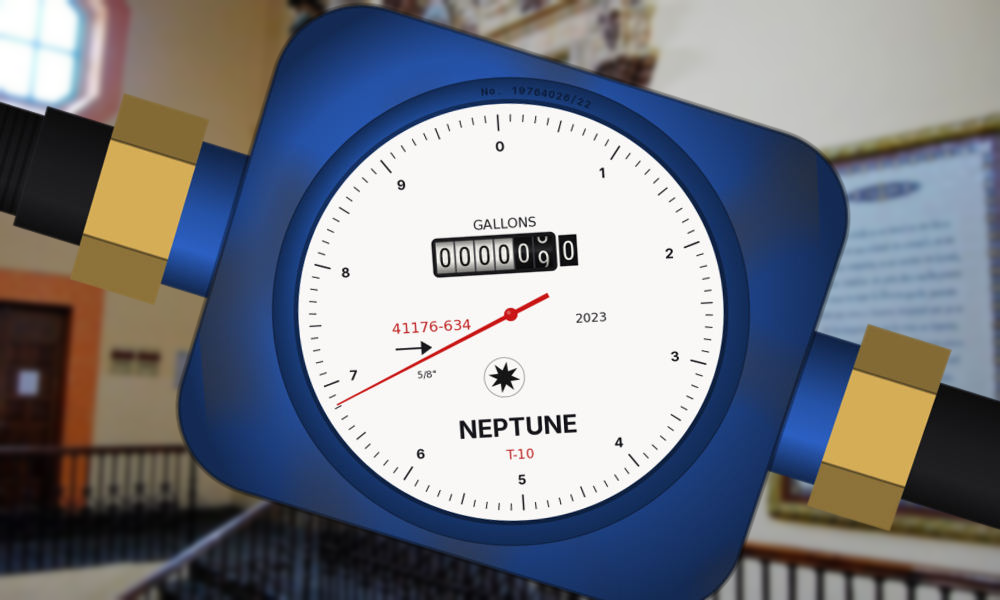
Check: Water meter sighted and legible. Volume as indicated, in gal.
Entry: 86.8 gal
